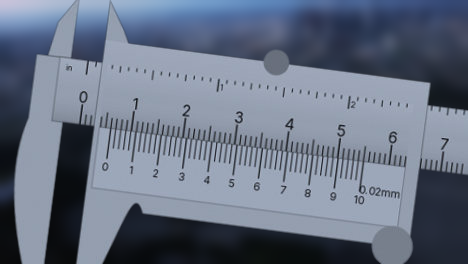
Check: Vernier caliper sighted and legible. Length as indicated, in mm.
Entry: 6.0 mm
